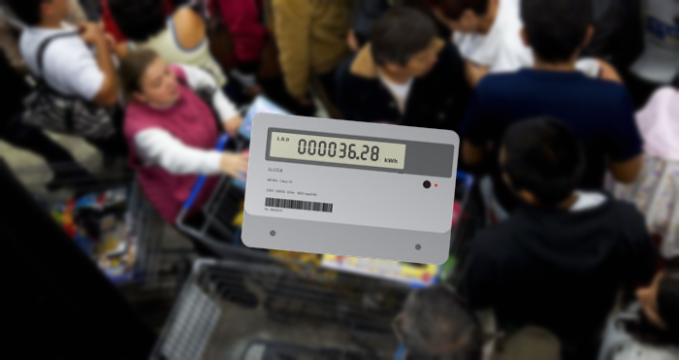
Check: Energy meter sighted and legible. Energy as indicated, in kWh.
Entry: 36.28 kWh
